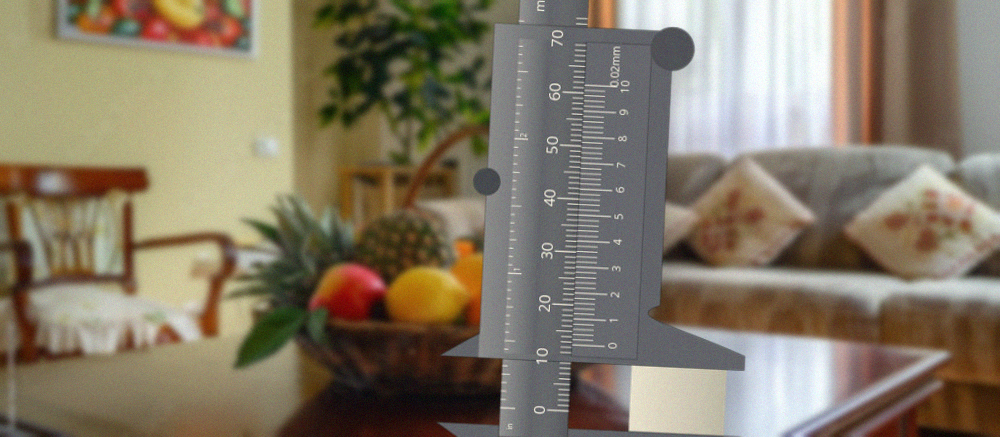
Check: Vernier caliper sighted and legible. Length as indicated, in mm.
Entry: 12.5 mm
